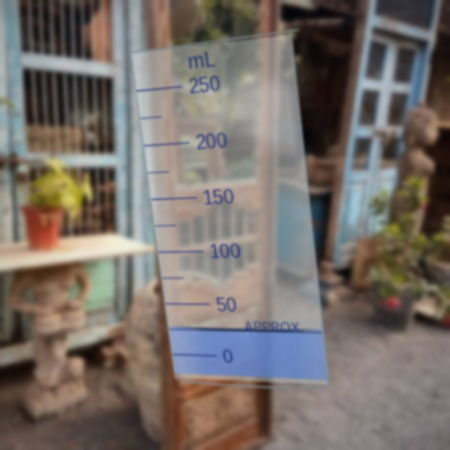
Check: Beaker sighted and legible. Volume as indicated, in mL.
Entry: 25 mL
